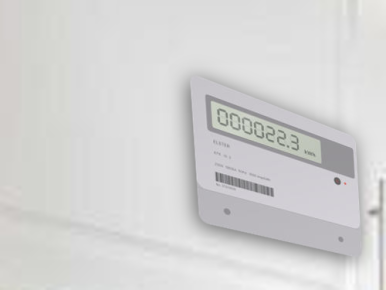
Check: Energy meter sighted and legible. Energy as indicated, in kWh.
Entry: 22.3 kWh
